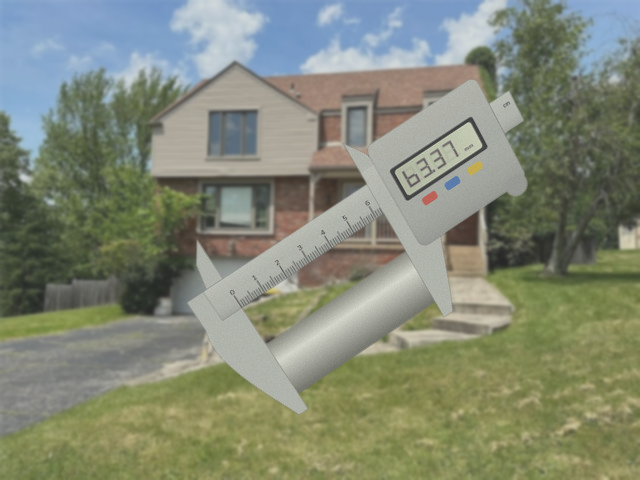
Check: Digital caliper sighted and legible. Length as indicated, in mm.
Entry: 63.37 mm
